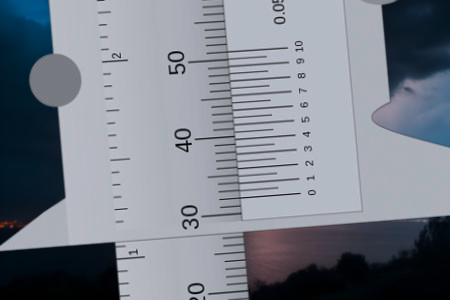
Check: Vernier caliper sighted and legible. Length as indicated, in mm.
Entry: 32.0 mm
